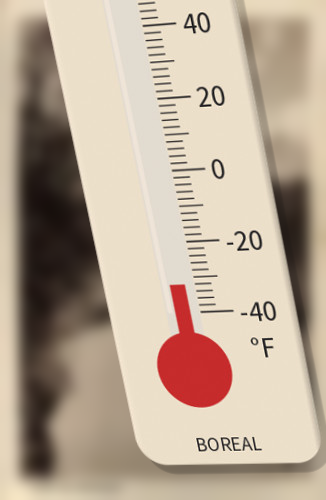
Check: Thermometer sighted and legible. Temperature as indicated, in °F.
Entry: -32 °F
